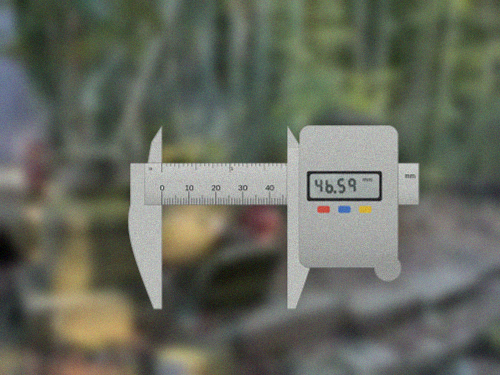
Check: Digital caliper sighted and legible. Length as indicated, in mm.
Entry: 46.59 mm
